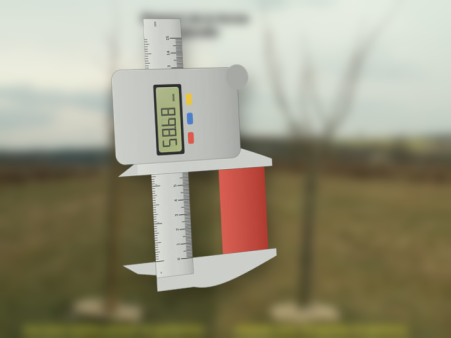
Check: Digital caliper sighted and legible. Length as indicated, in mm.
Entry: 58.68 mm
